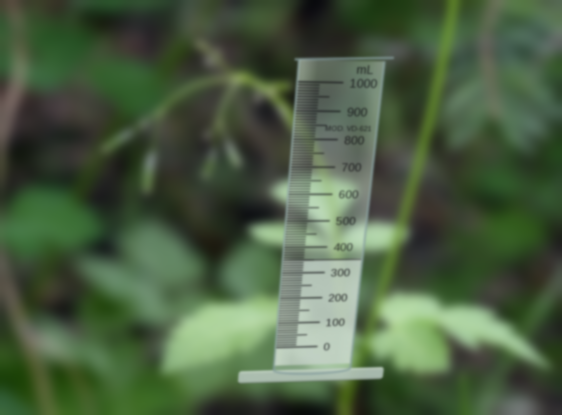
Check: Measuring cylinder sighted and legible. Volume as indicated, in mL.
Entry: 350 mL
